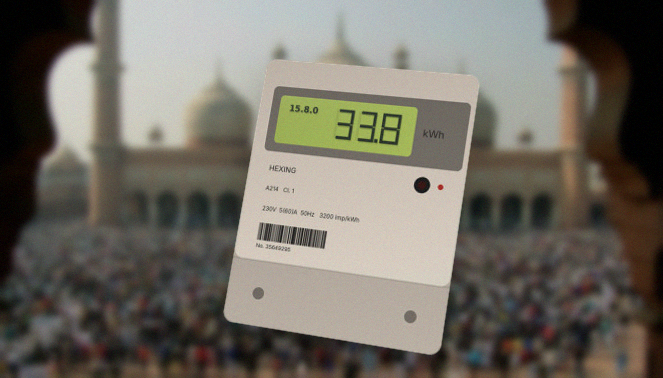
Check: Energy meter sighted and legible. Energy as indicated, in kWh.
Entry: 33.8 kWh
